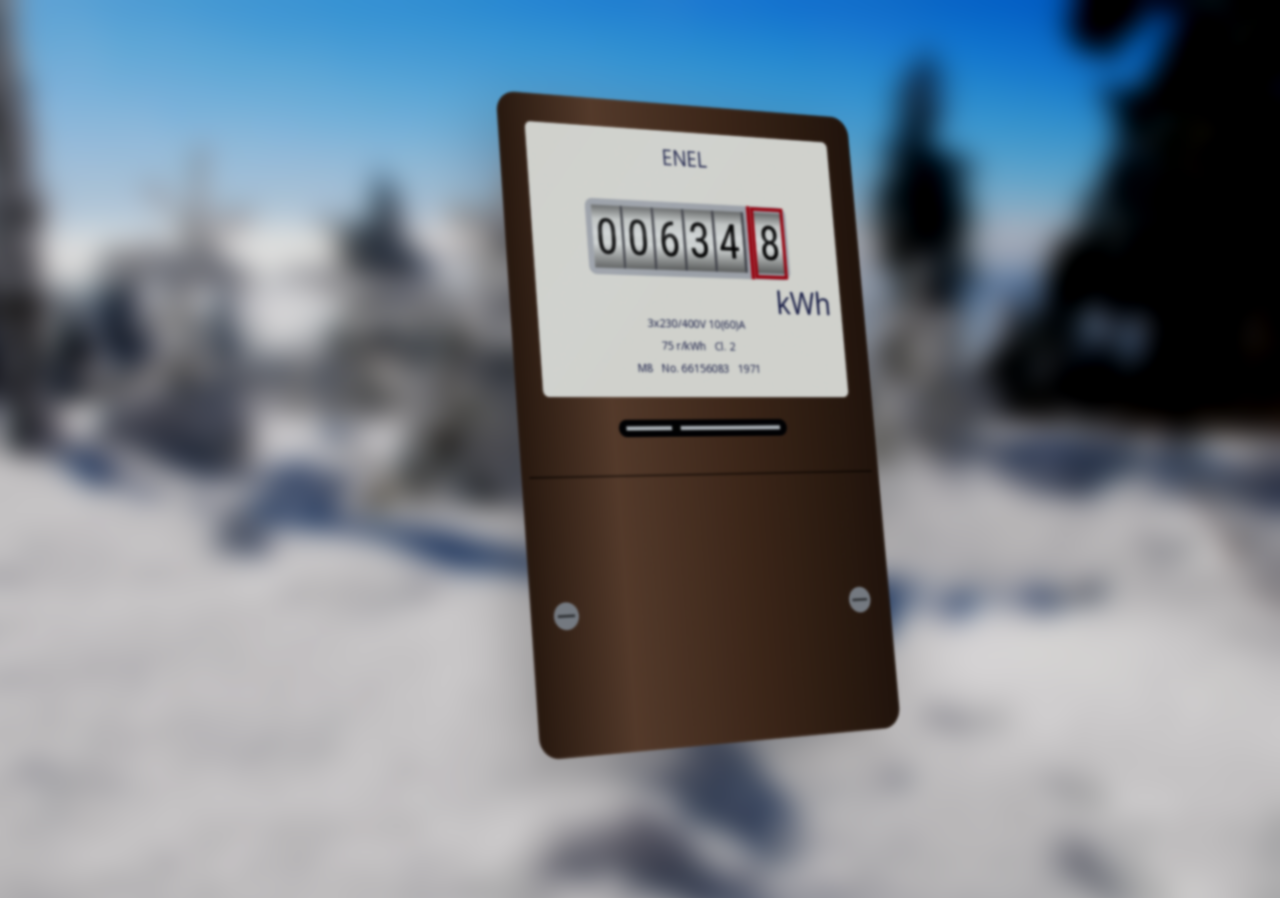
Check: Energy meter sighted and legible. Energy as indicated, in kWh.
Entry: 634.8 kWh
